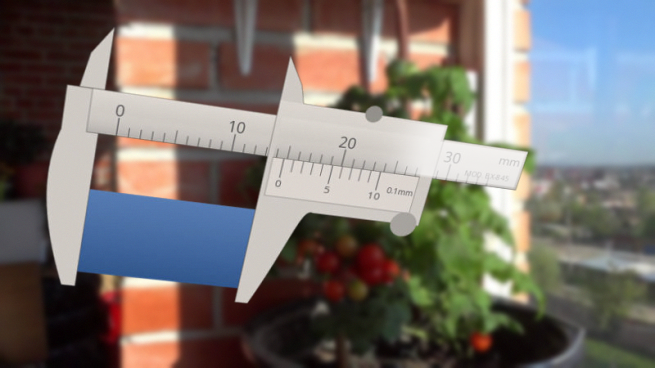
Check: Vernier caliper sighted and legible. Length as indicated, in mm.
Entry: 14.7 mm
